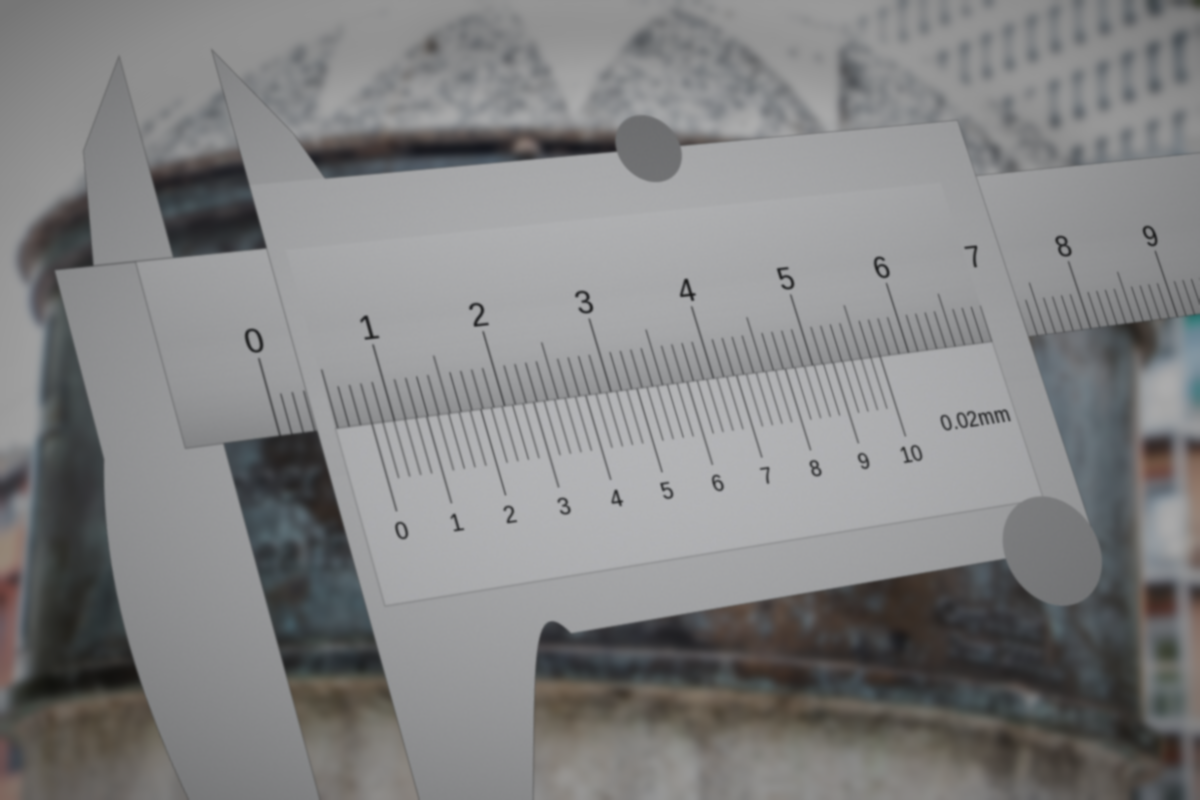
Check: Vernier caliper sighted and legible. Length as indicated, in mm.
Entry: 8.0 mm
